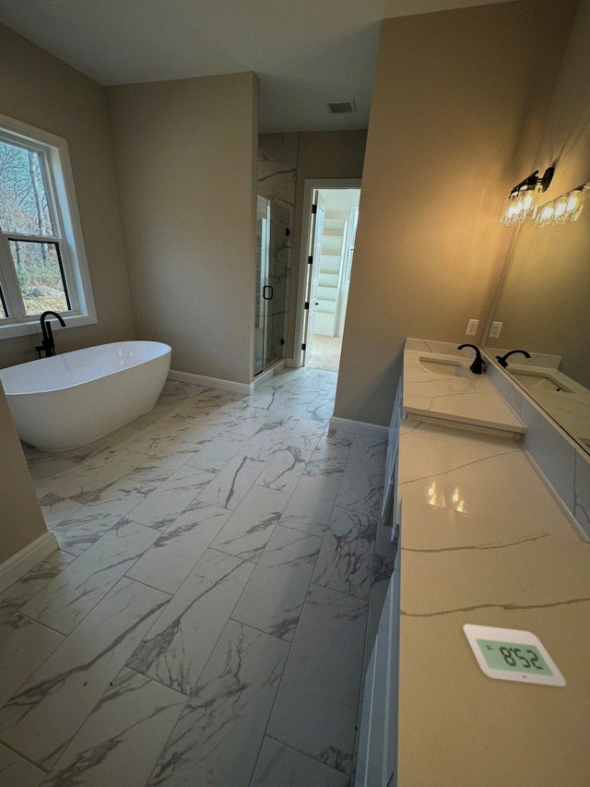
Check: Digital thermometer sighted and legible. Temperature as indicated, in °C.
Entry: 25.8 °C
